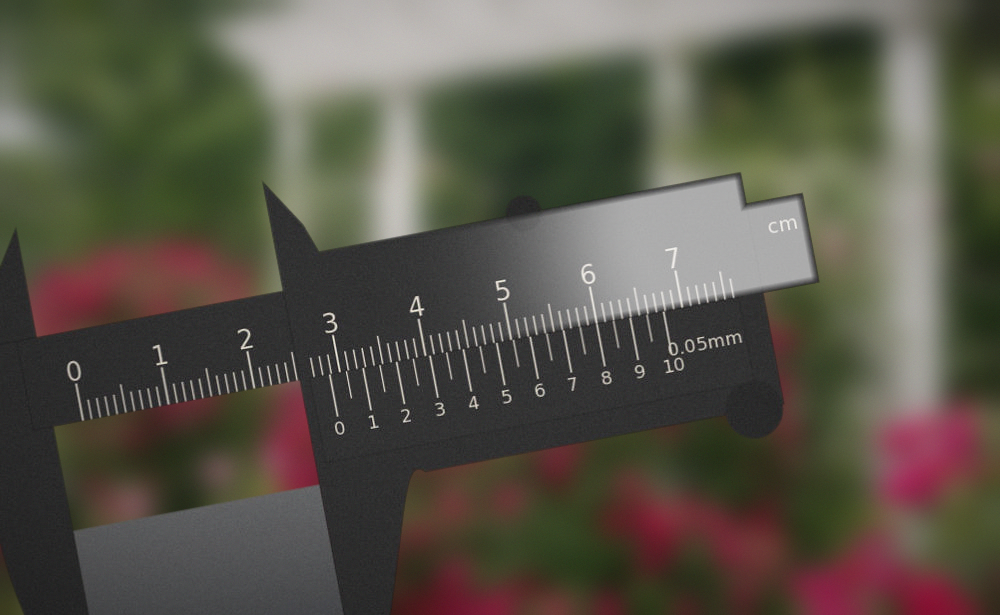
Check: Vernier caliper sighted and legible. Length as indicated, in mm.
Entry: 28.8 mm
